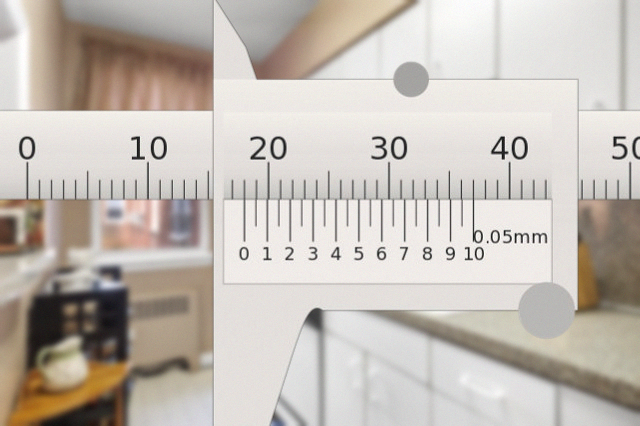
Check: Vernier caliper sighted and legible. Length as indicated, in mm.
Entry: 18.0 mm
